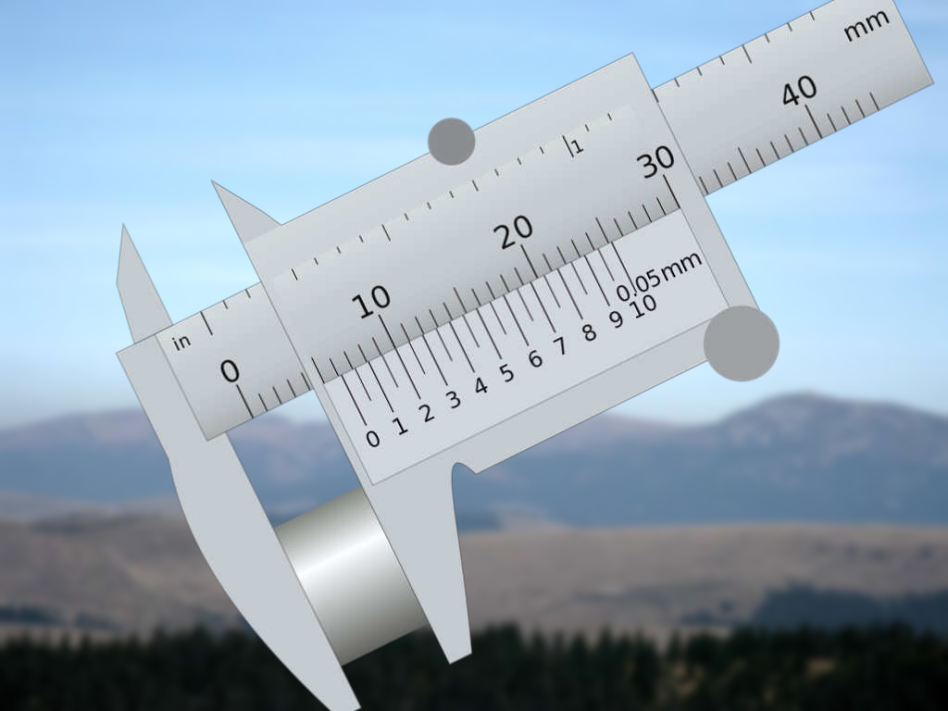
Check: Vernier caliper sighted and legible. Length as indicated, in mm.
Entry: 6.2 mm
